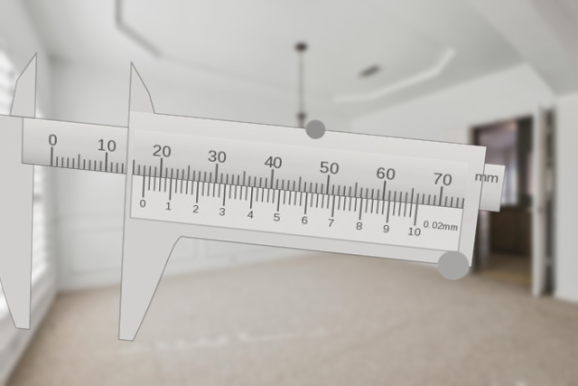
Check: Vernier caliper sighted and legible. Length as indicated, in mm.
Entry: 17.0 mm
